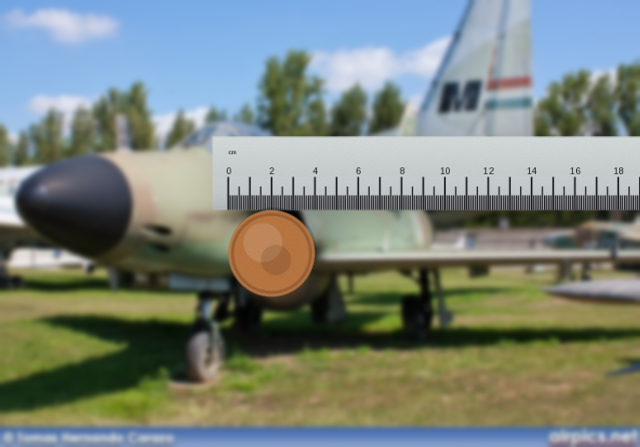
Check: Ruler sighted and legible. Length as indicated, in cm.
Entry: 4 cm
